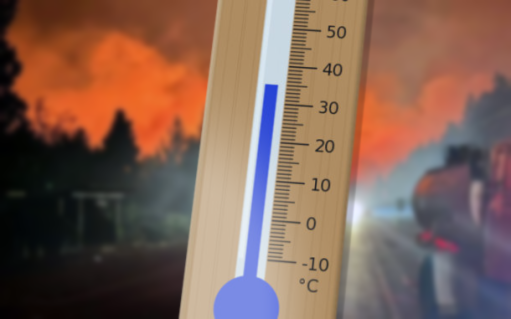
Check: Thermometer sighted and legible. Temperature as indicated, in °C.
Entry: 35 °C
